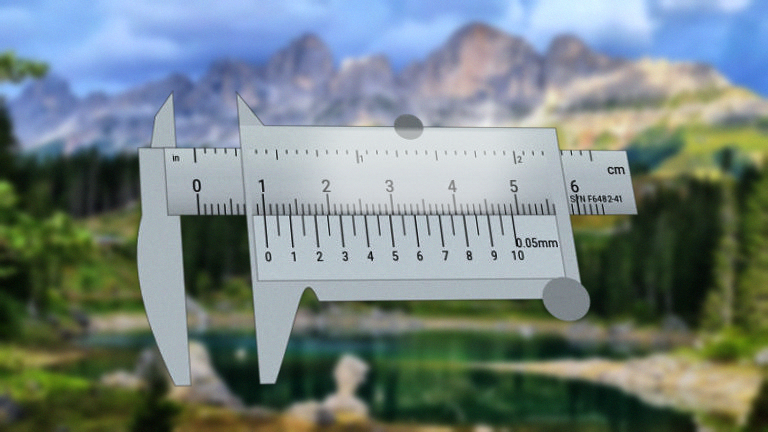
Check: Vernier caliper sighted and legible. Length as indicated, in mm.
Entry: 10.0 mm
